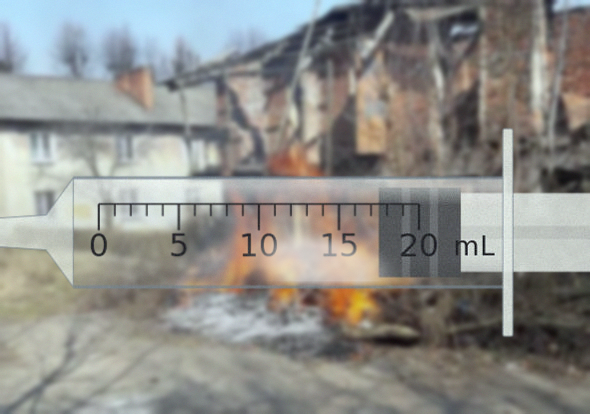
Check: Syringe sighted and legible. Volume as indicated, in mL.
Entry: 17.5 mL
